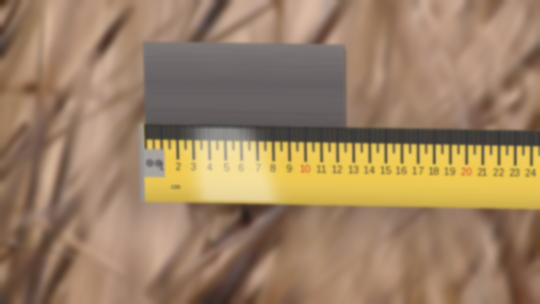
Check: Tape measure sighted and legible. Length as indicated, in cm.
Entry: 12.5 cm
